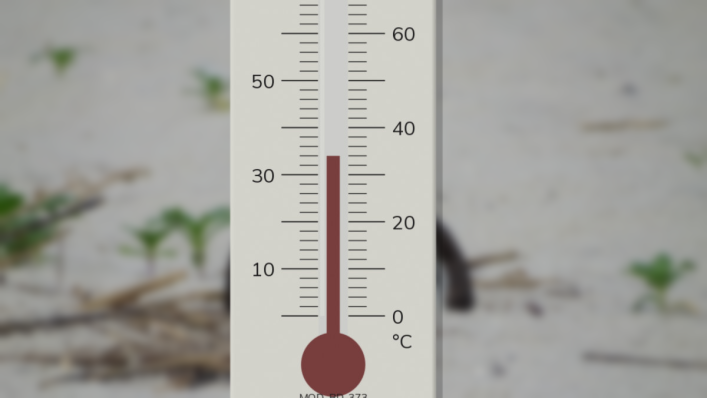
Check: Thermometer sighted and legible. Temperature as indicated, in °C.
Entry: 34 °C
